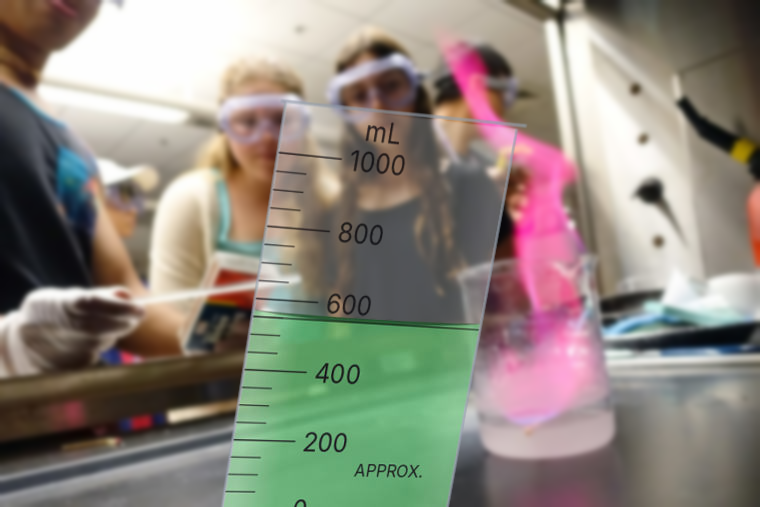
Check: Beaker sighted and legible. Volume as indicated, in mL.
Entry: 550 mL
